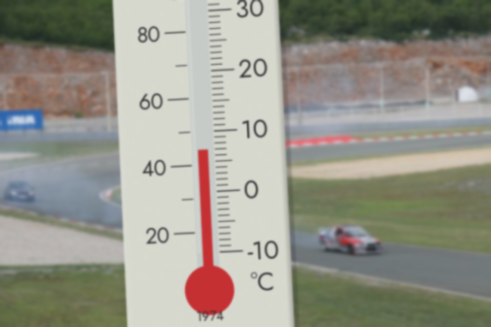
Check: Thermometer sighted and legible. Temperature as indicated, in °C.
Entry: 7 °C
